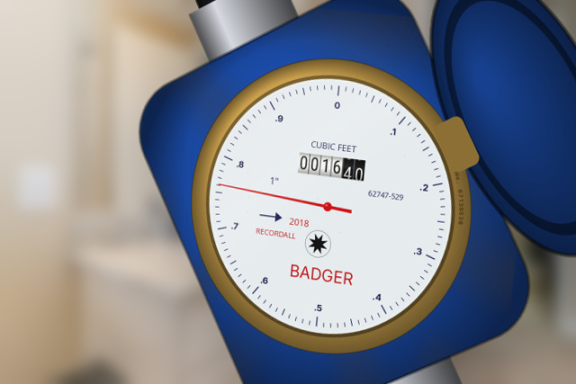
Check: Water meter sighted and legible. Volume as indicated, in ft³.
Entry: 1639.76 ft³
